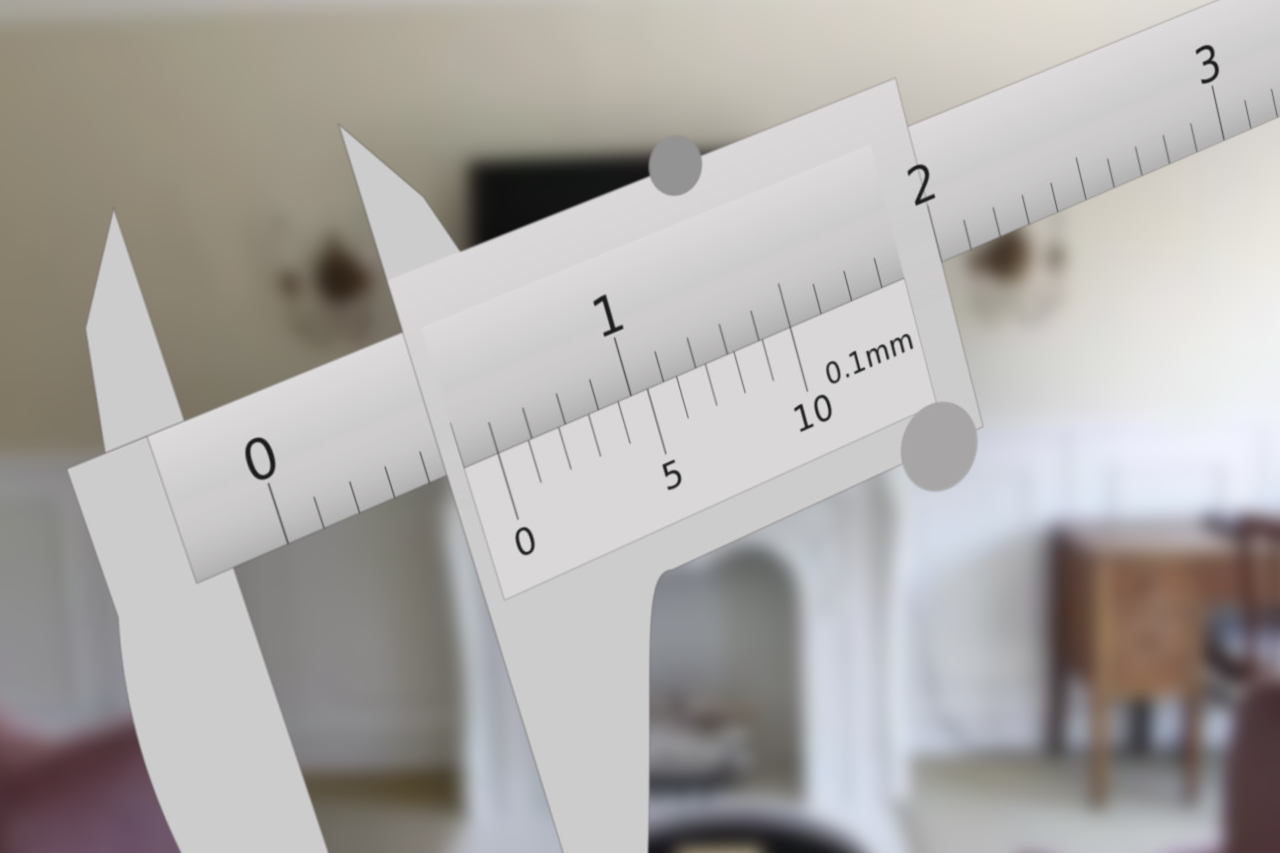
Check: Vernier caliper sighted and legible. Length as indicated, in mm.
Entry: 6.0 mm
